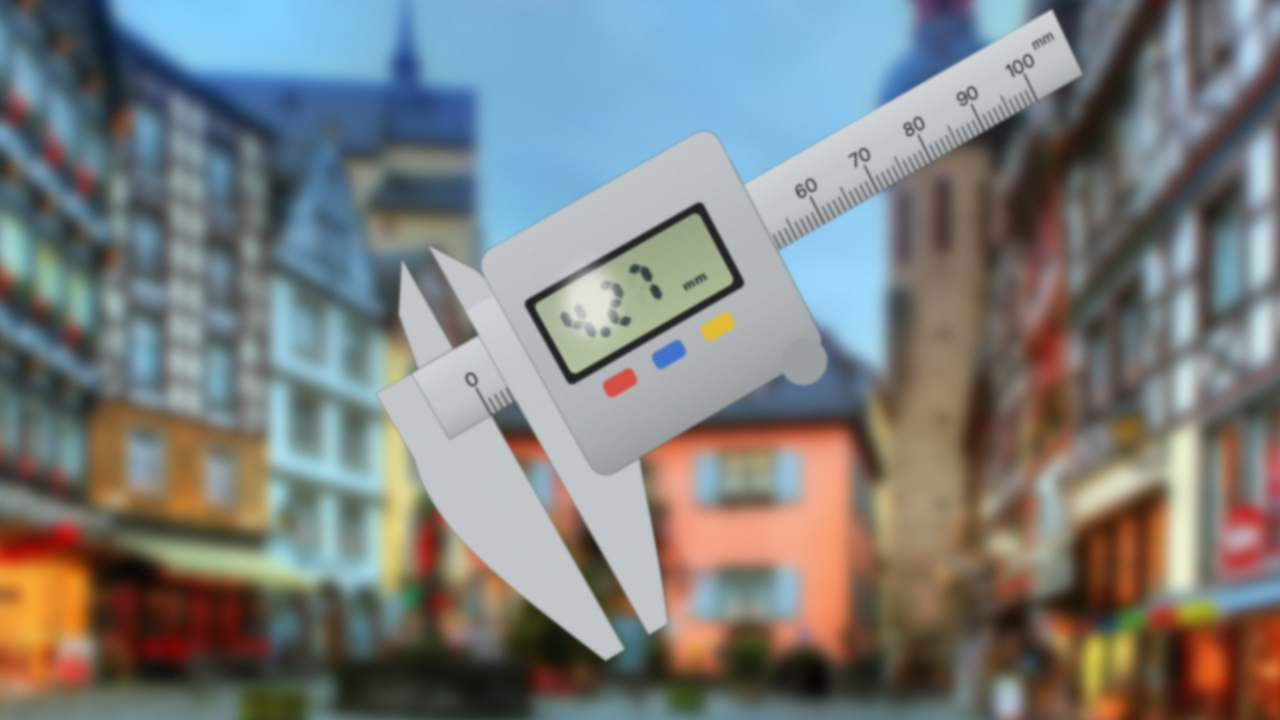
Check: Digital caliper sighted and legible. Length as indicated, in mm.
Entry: 4.27 mm
